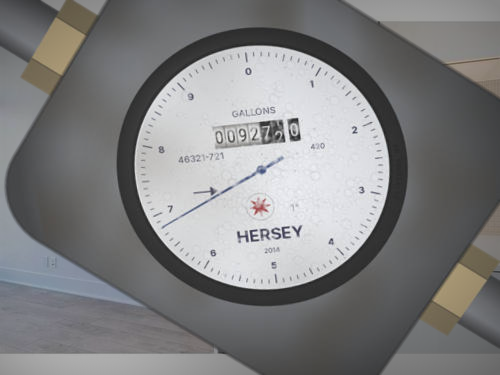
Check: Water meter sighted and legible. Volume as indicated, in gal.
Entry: 92716.8 gal
